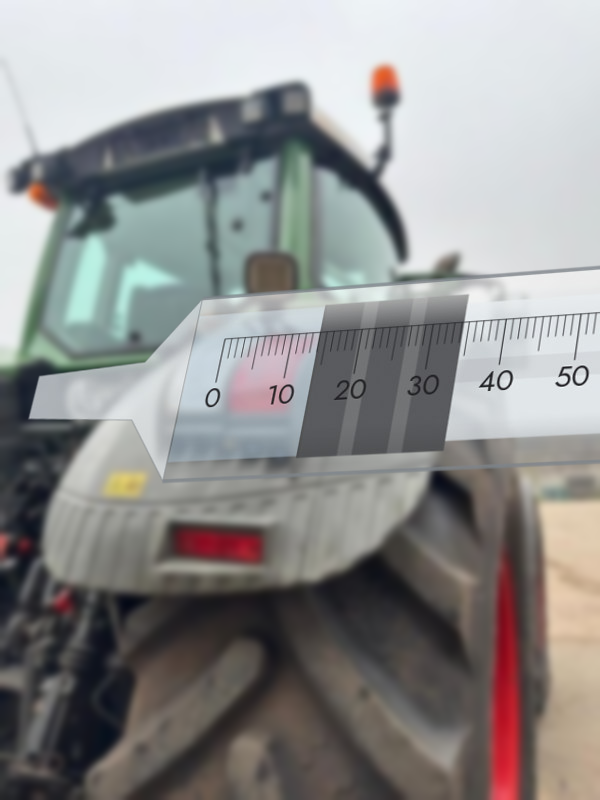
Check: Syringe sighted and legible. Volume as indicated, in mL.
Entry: 14 mL
